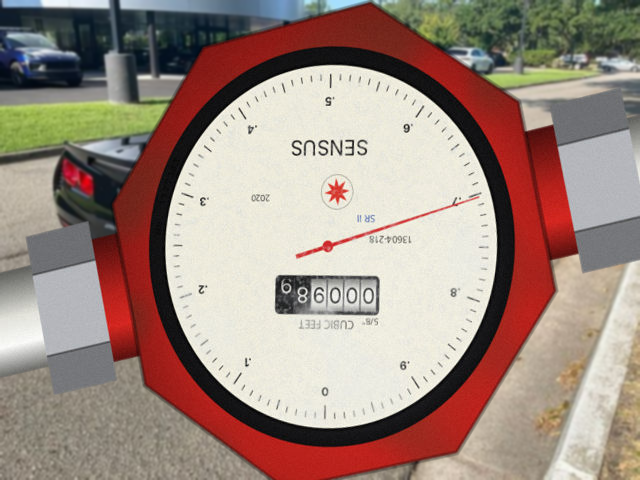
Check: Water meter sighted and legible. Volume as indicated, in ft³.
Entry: 988.70 ft³
